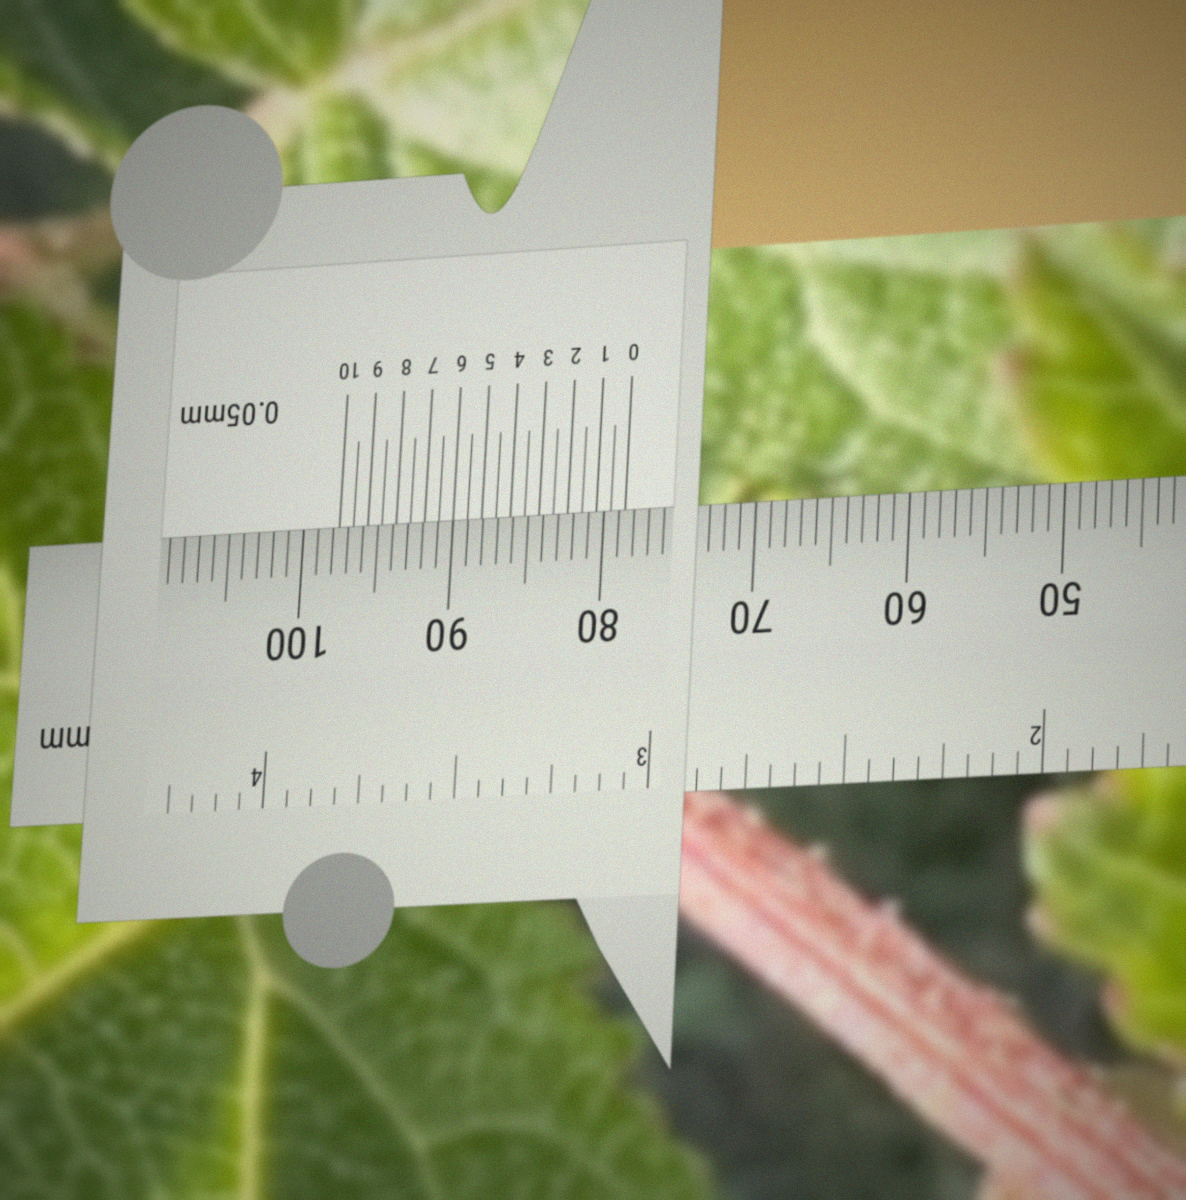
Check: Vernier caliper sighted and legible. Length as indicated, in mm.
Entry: 78.6 mm
